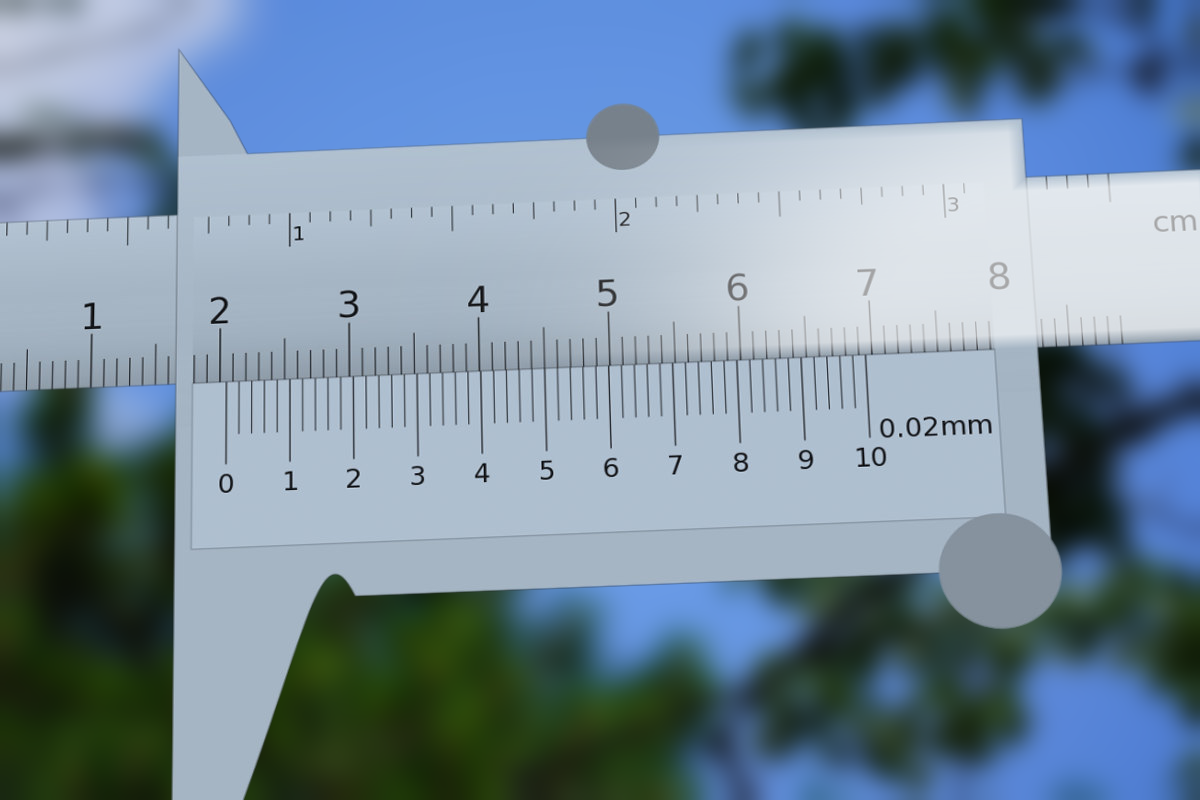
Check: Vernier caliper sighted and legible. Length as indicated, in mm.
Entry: 20.5 mm
